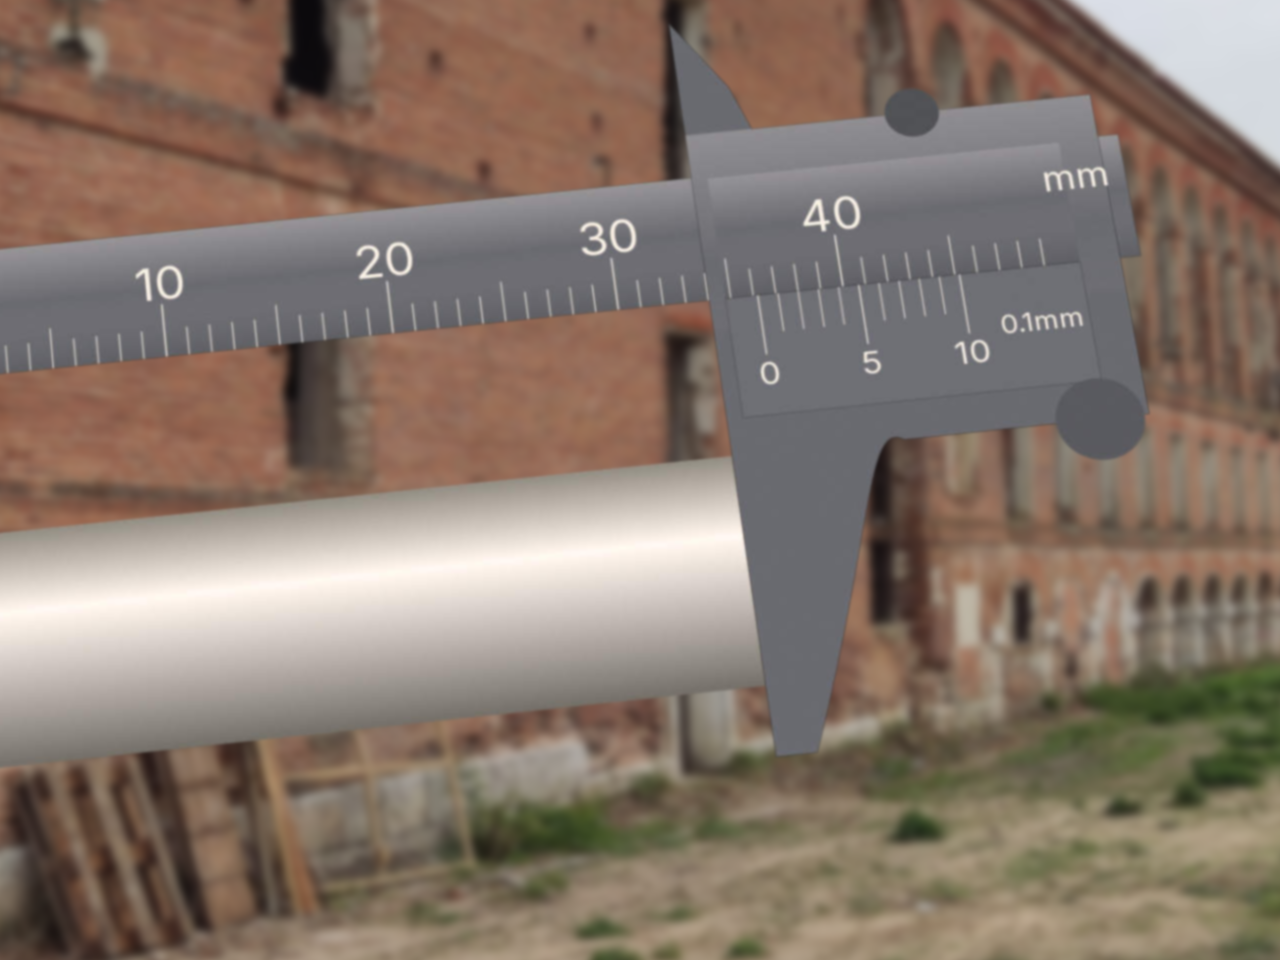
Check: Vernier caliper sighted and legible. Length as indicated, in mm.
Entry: 36.2 mm
